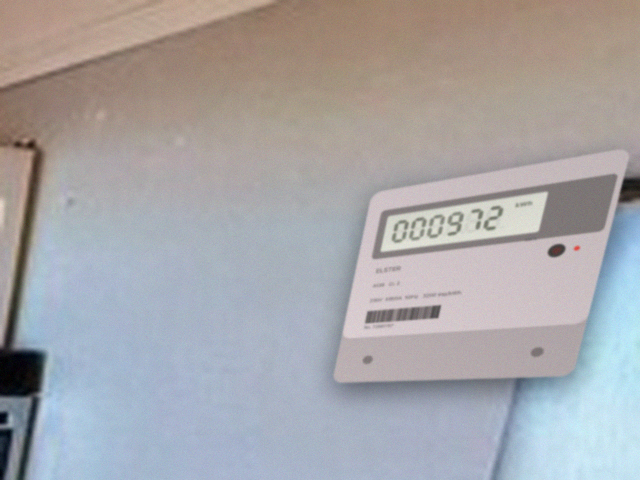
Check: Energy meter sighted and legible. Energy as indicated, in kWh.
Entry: 972 kWh
